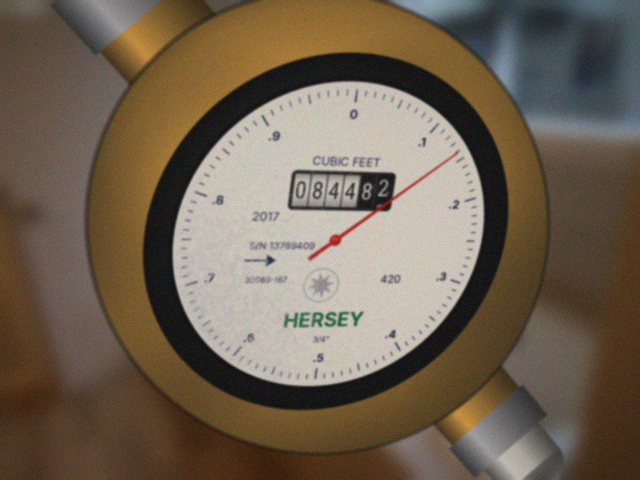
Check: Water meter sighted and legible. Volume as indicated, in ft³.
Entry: 84482.14 ft³
